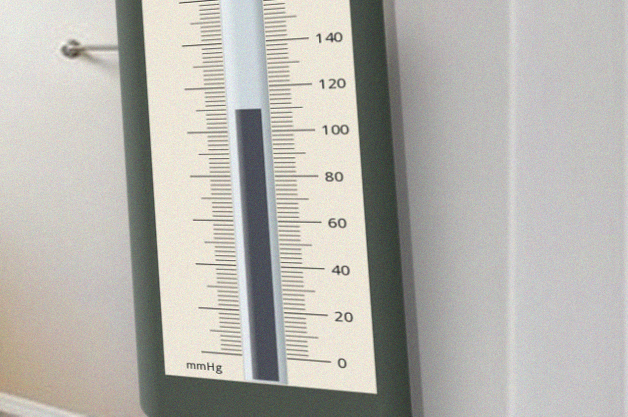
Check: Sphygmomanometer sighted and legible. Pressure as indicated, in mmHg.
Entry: 110 mmHg
